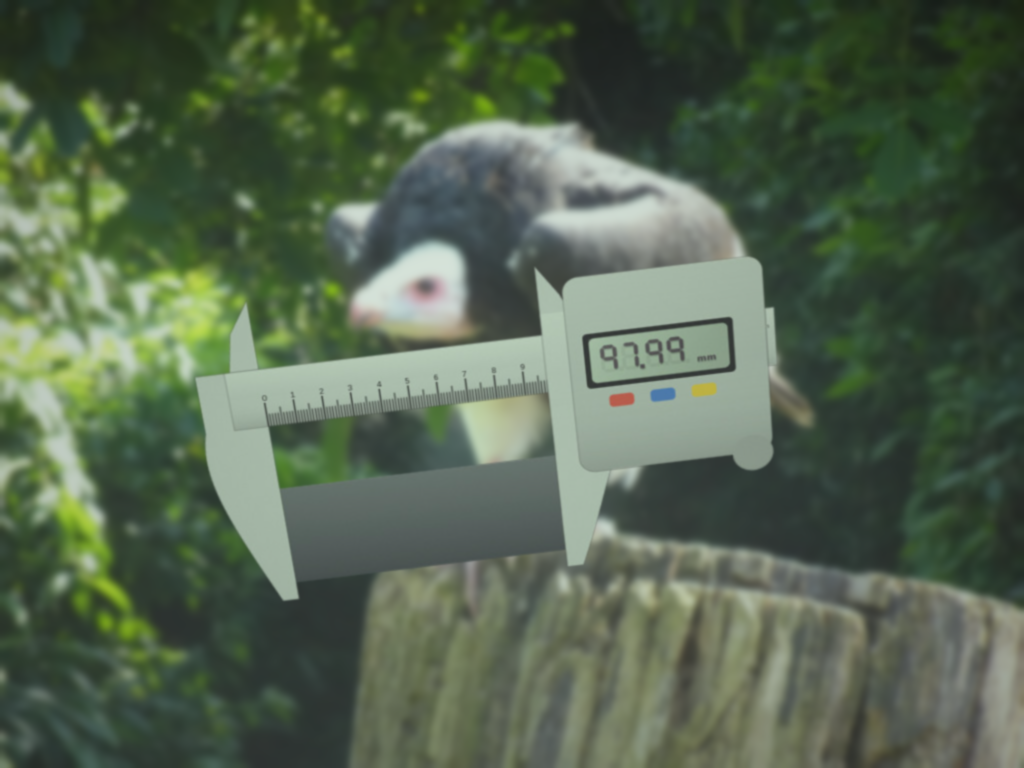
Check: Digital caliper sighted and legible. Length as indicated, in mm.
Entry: 97.99 mm
